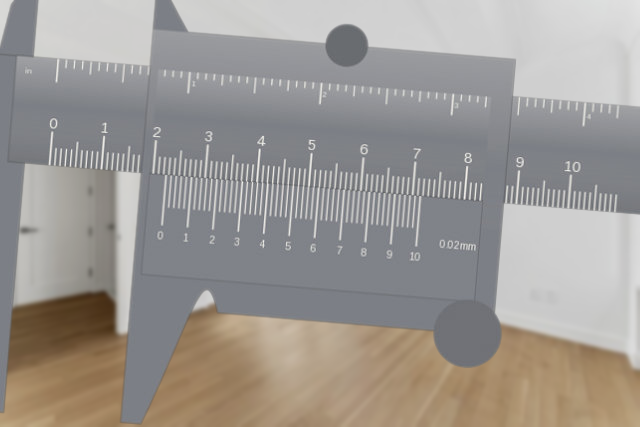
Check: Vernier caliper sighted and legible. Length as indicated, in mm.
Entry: 22.5 mm
